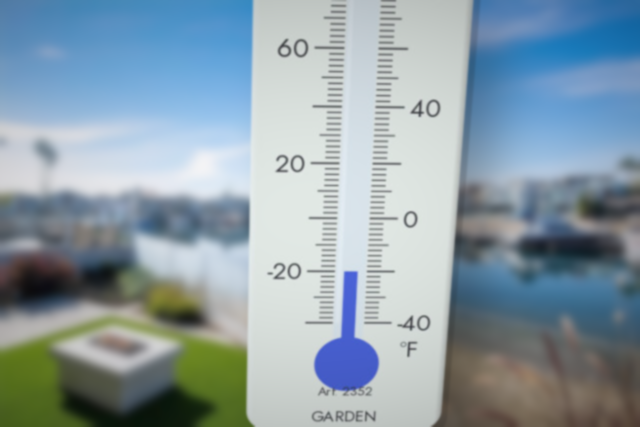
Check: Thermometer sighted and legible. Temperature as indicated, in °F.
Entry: -20 °F
